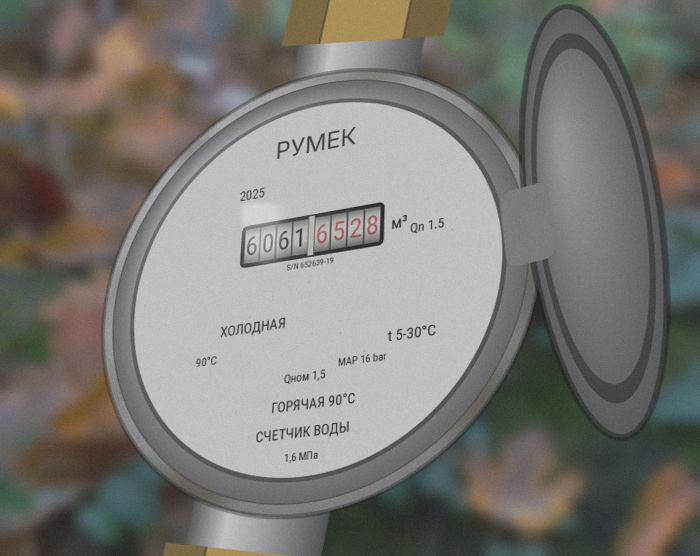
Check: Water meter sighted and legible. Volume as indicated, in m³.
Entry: 6061.6528 m³
